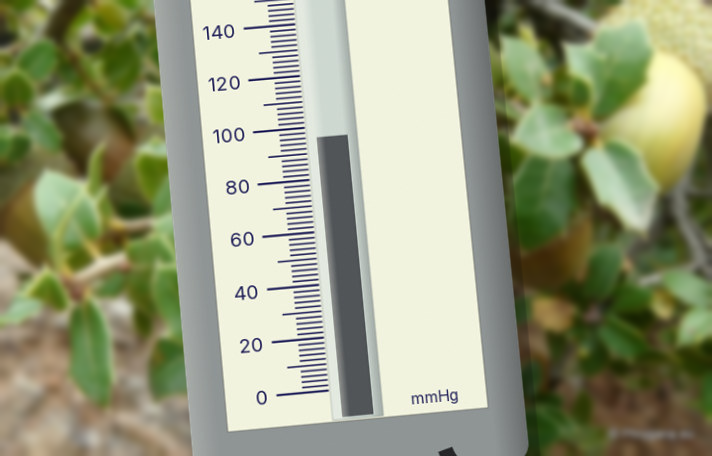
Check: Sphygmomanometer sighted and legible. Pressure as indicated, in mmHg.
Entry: 96 mmHg
